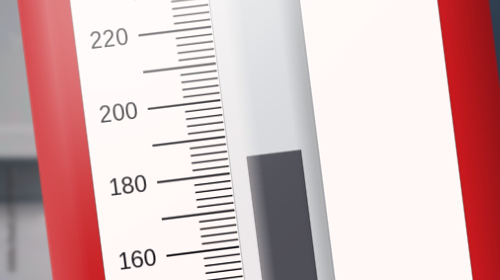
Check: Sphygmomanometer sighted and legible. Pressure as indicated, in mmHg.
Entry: 184 mmHg
